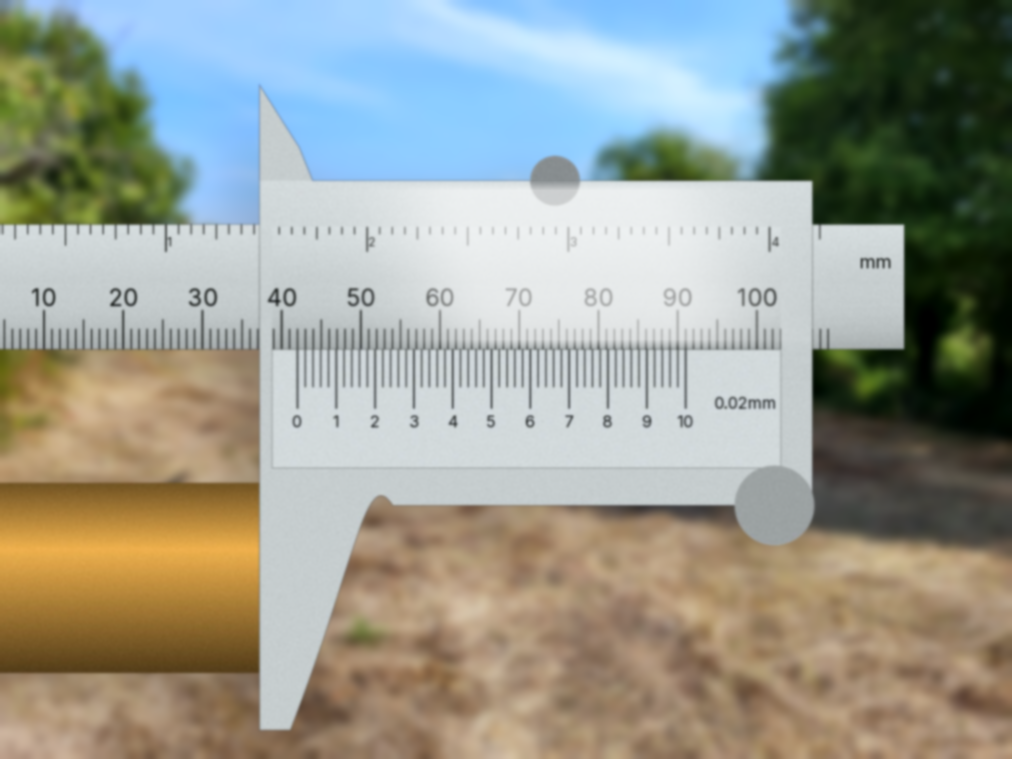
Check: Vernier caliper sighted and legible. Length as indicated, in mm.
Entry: 42.0 mm
